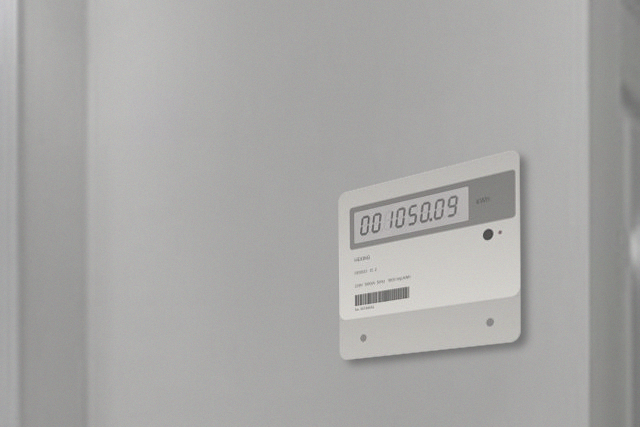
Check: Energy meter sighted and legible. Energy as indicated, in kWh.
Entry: 1050.09 kWh
